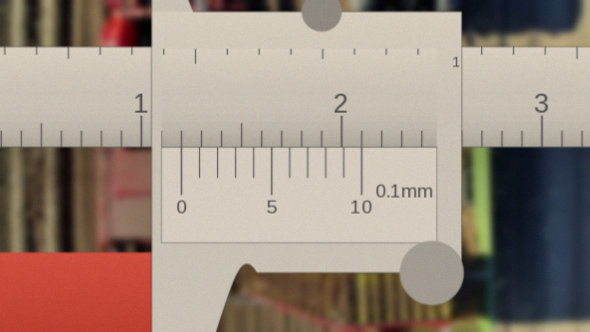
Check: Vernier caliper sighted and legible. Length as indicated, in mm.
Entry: 12.0 mm
